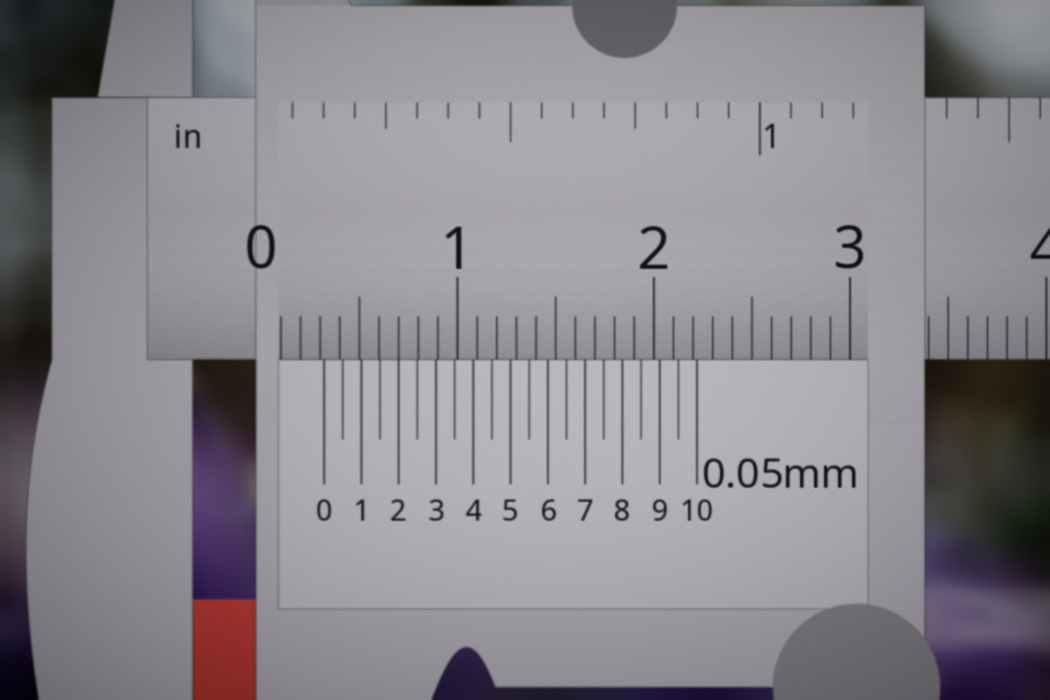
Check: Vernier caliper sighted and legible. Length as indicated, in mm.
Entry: 3.2 mm
